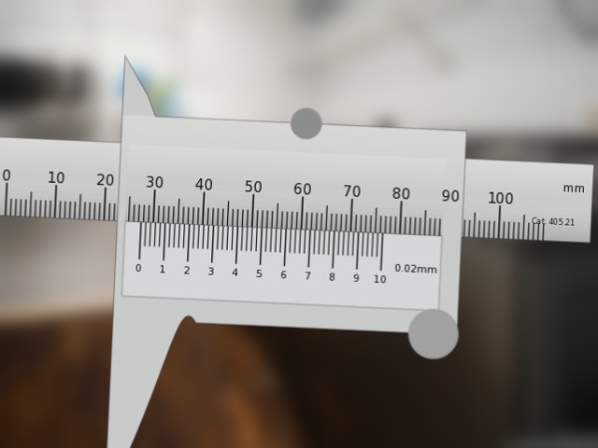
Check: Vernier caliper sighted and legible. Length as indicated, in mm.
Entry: 27.5 mm
